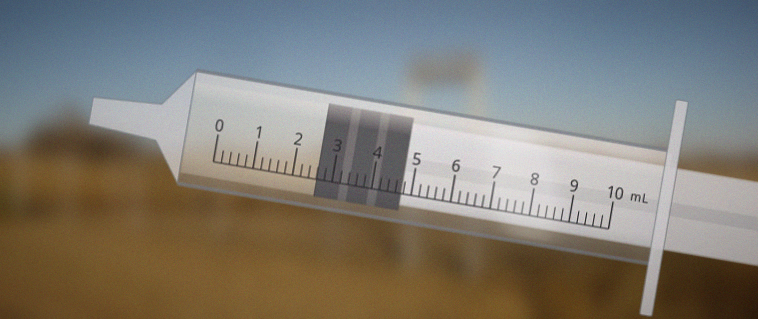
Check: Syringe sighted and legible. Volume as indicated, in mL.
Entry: 2.6 mL
